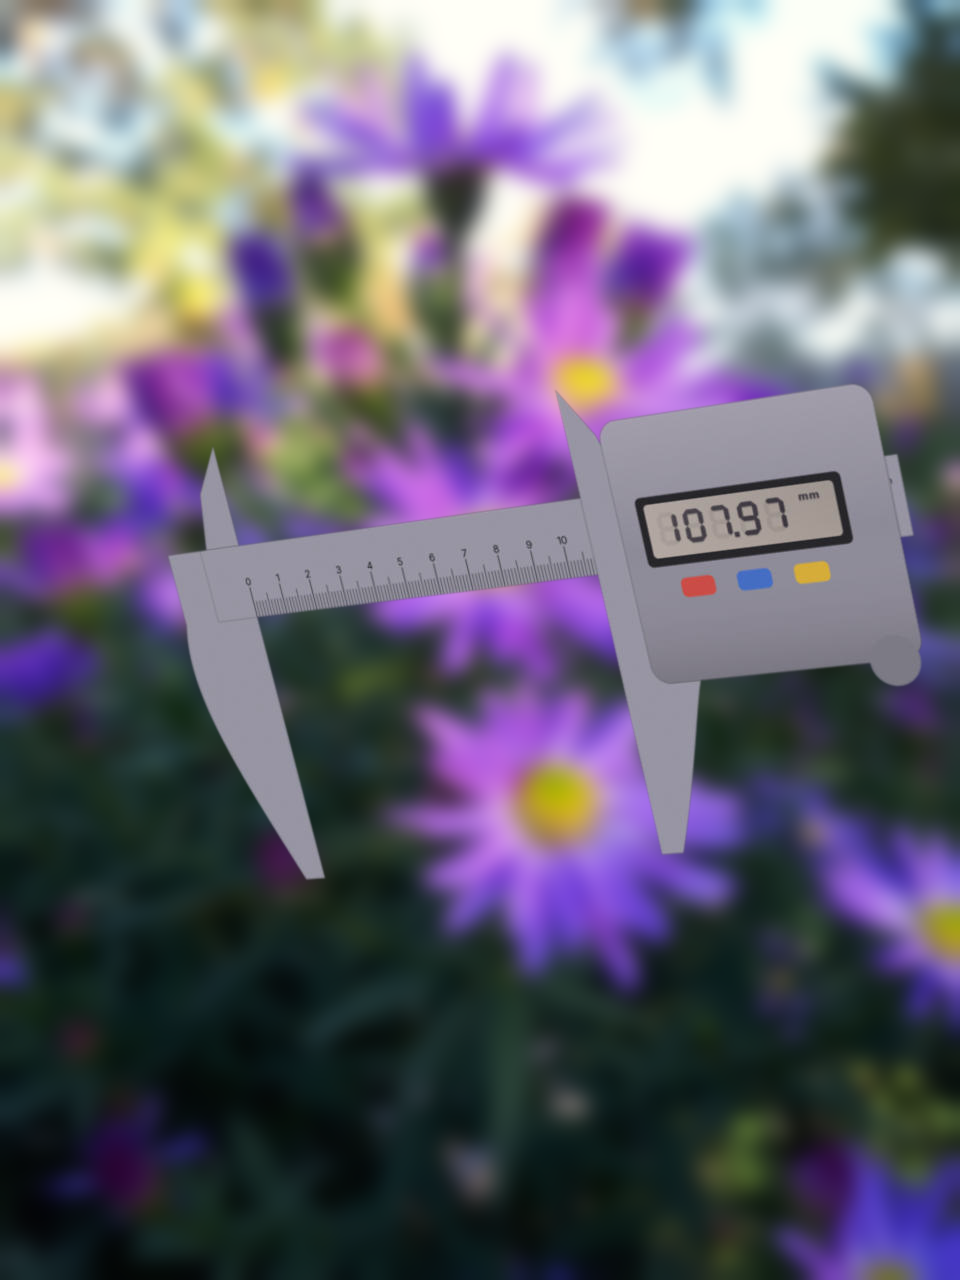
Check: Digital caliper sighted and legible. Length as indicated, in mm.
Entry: 107.97 mm
